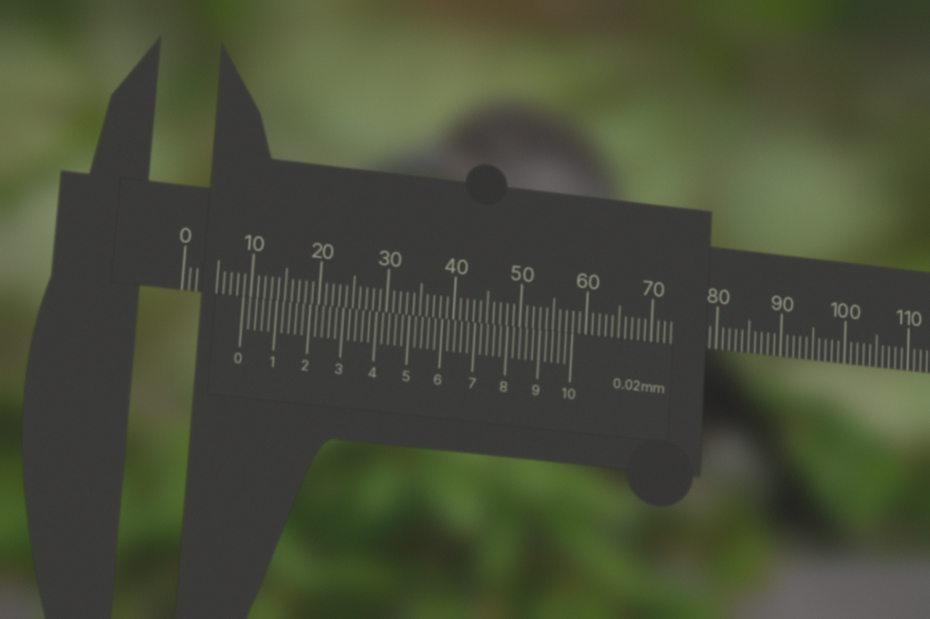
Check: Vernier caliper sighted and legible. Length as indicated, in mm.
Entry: 9.0 mm
